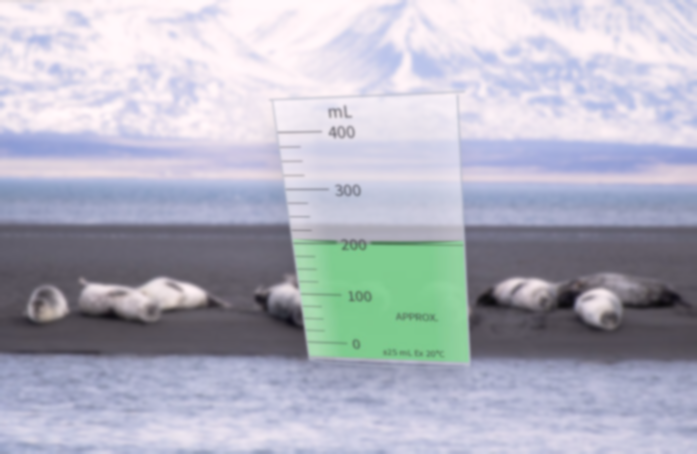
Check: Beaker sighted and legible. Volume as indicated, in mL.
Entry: 200 mL
